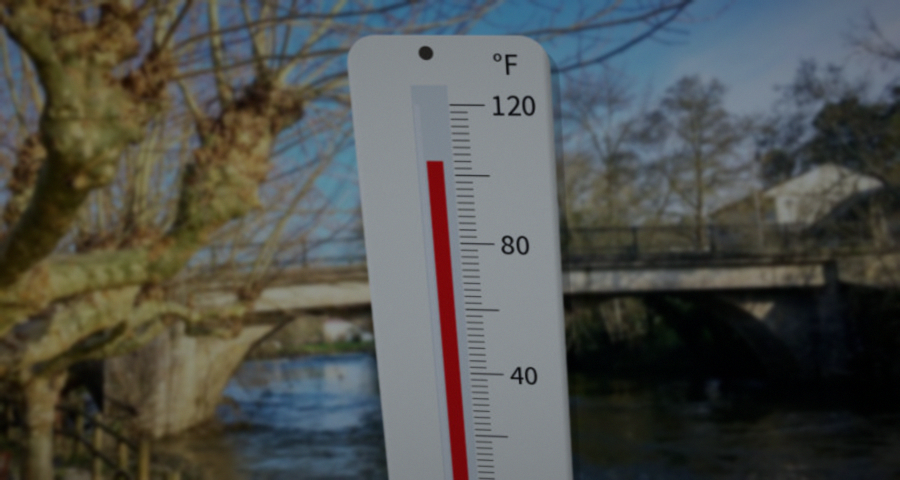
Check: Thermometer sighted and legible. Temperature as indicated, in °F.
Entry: 104 °F
